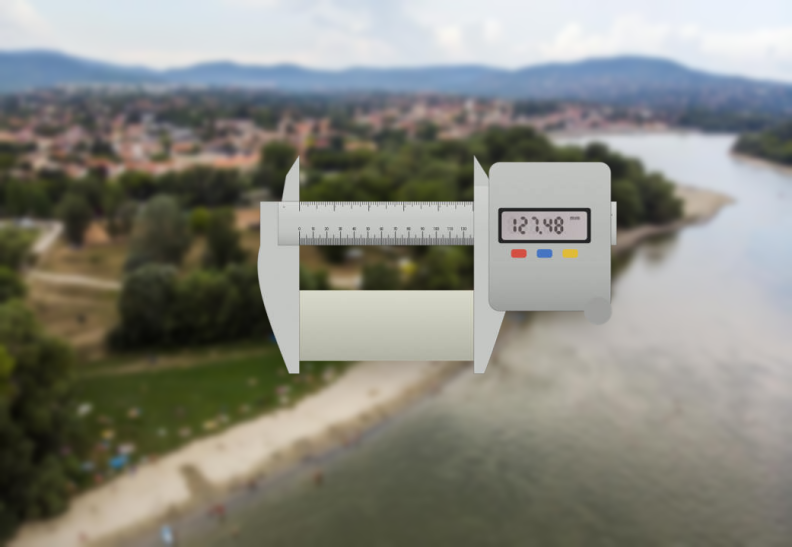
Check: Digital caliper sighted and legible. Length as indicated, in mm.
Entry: 127.48 mm
